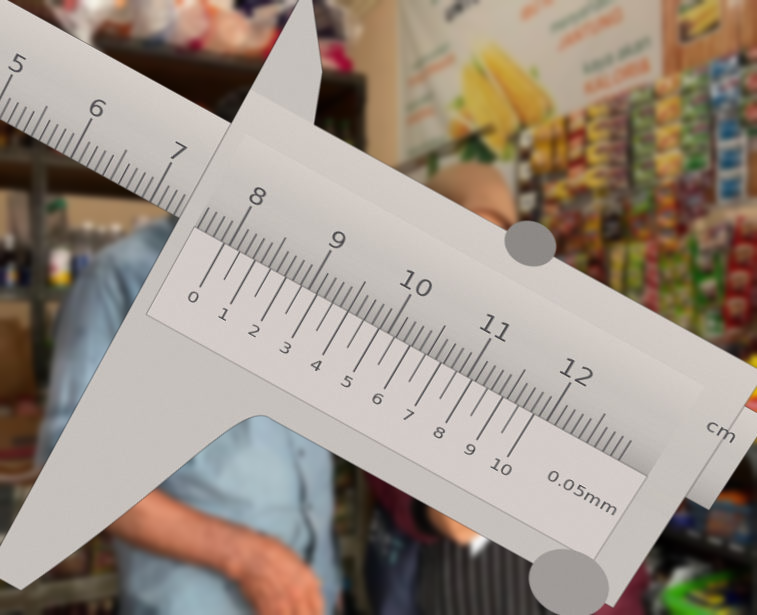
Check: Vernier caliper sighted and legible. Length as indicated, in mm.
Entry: 79.4 mm
